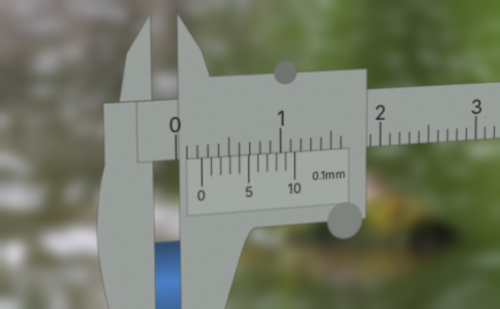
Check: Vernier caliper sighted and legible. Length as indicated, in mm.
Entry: 2.4 mm
